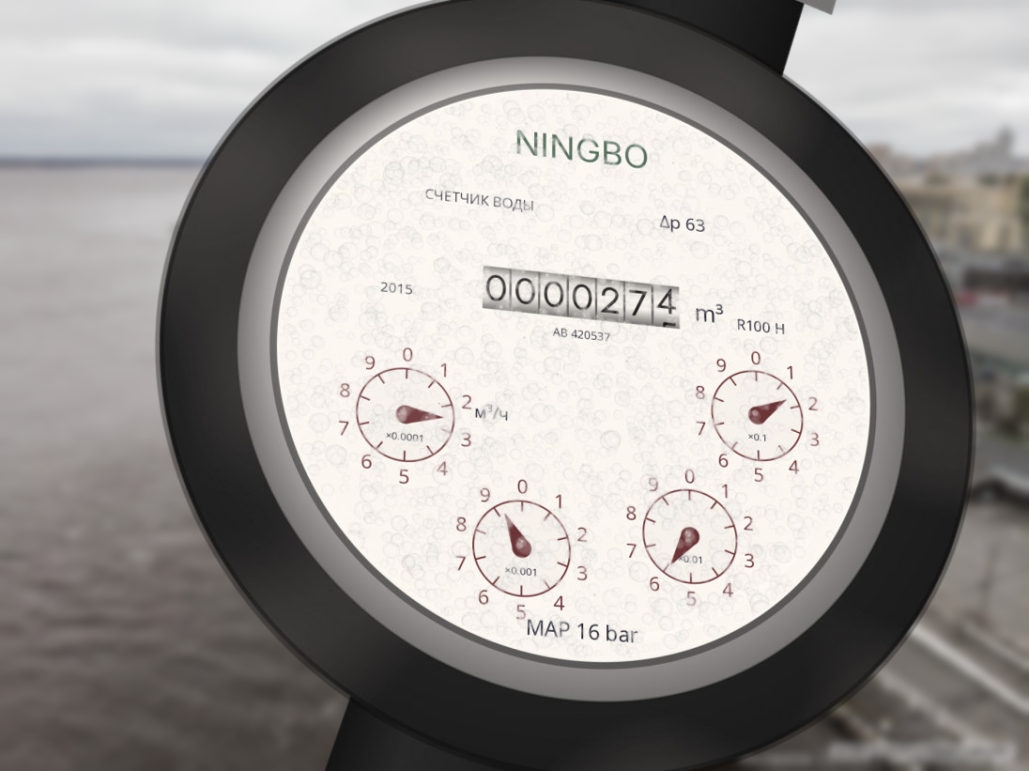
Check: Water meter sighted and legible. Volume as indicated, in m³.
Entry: 274.1592 m³
